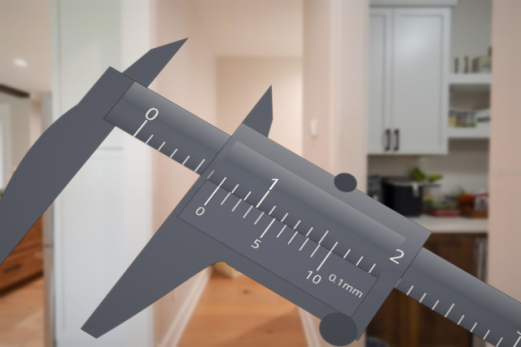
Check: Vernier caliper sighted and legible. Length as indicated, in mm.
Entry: 7.0 mm
